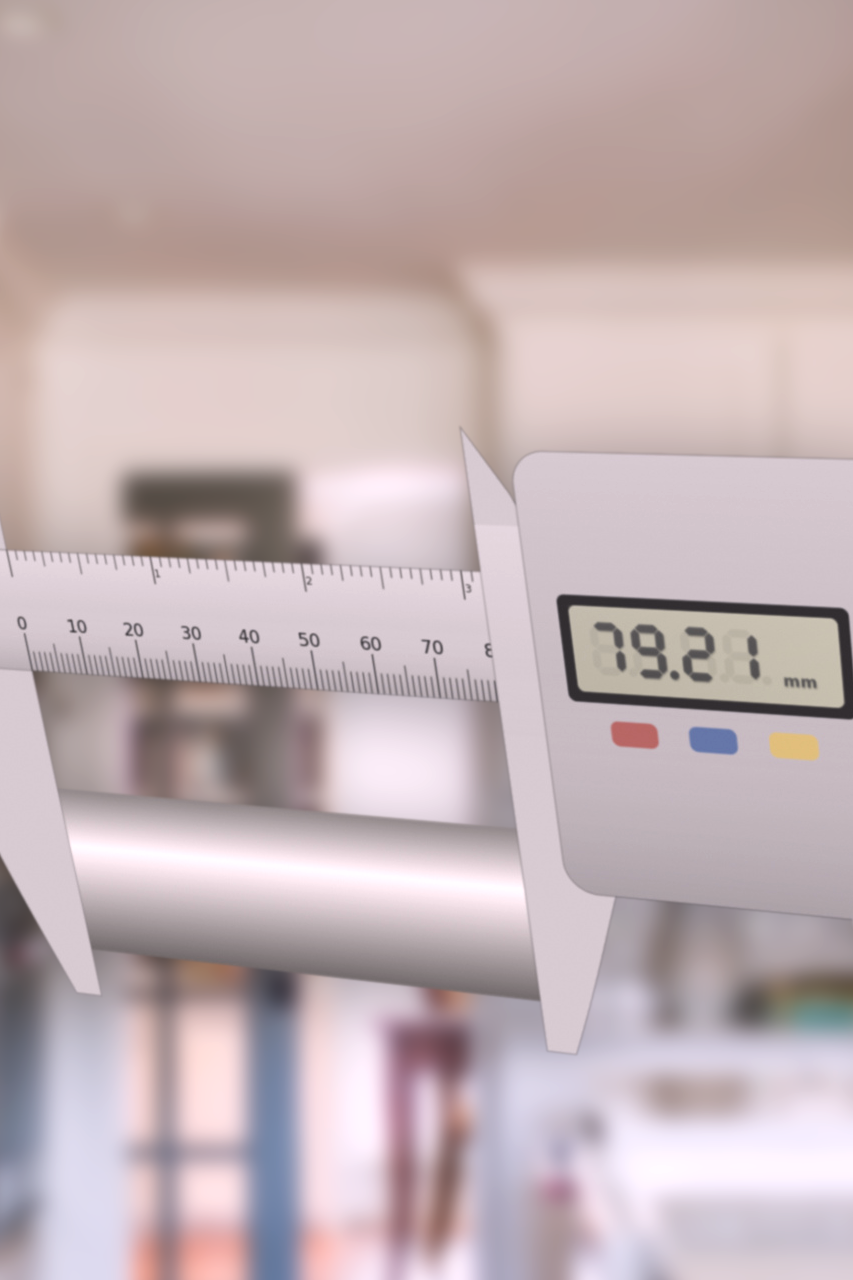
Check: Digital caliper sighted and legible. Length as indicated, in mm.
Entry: 79.21 mm
